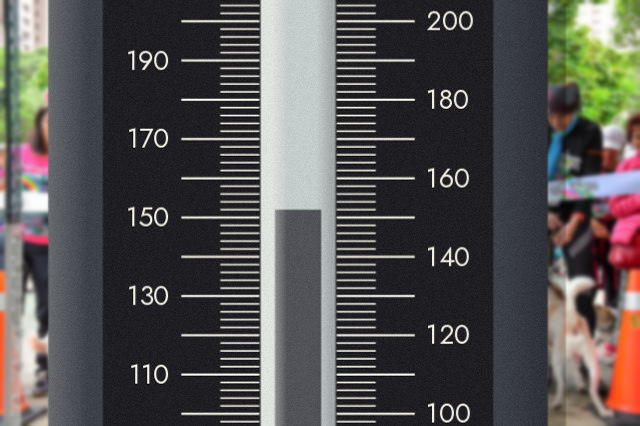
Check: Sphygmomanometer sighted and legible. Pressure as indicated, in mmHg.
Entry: 152 mmHg
